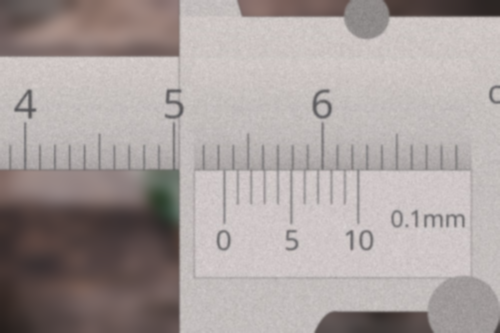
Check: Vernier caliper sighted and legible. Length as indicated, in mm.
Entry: 53.4 mm
